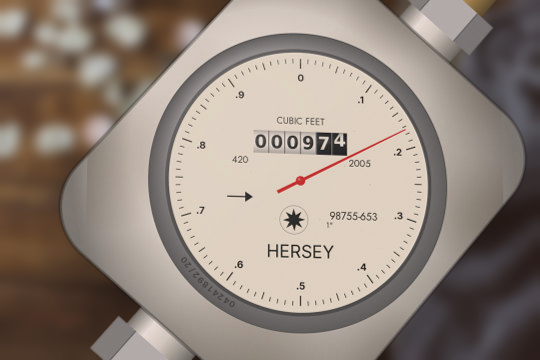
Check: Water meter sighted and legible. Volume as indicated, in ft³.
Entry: 974.17 ft³
